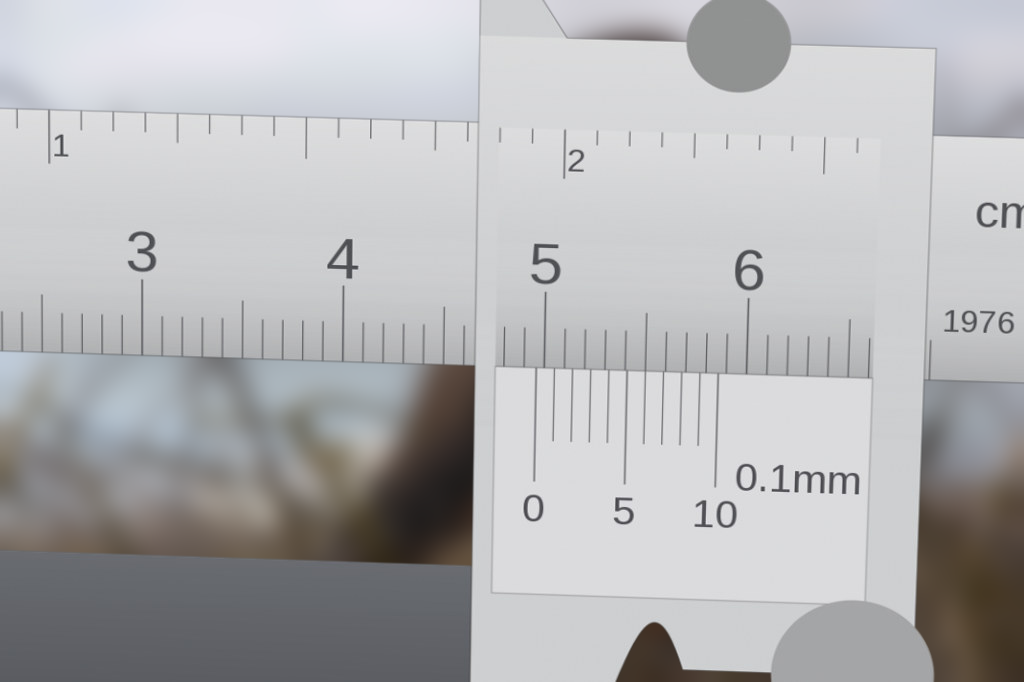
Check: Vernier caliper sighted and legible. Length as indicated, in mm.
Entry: 49.6 mm
